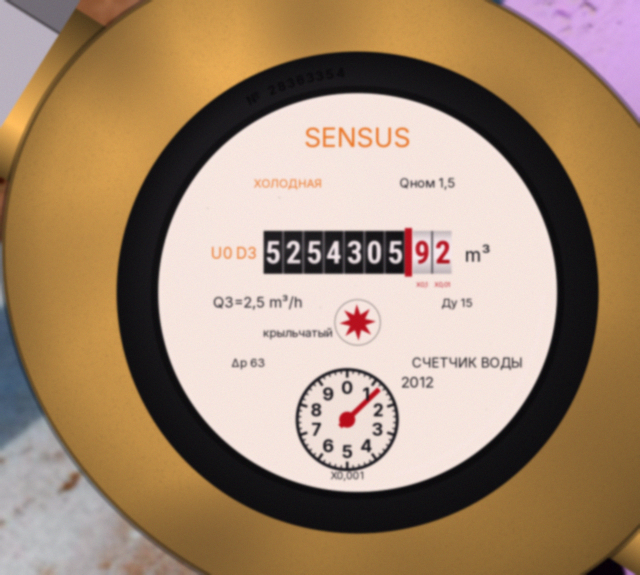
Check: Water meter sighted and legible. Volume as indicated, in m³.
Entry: 5254305.921 m³
